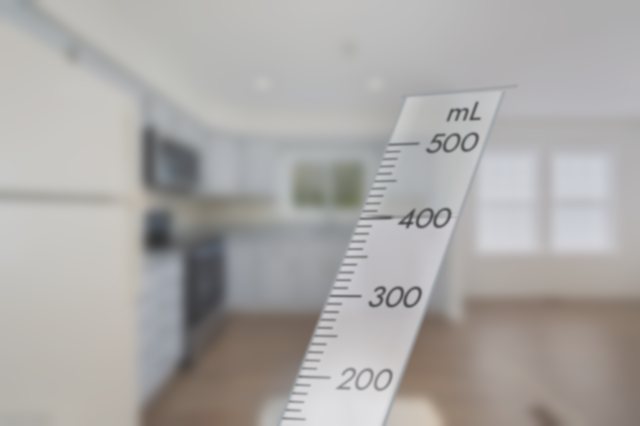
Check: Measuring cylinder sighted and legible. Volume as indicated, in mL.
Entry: 400 mL
